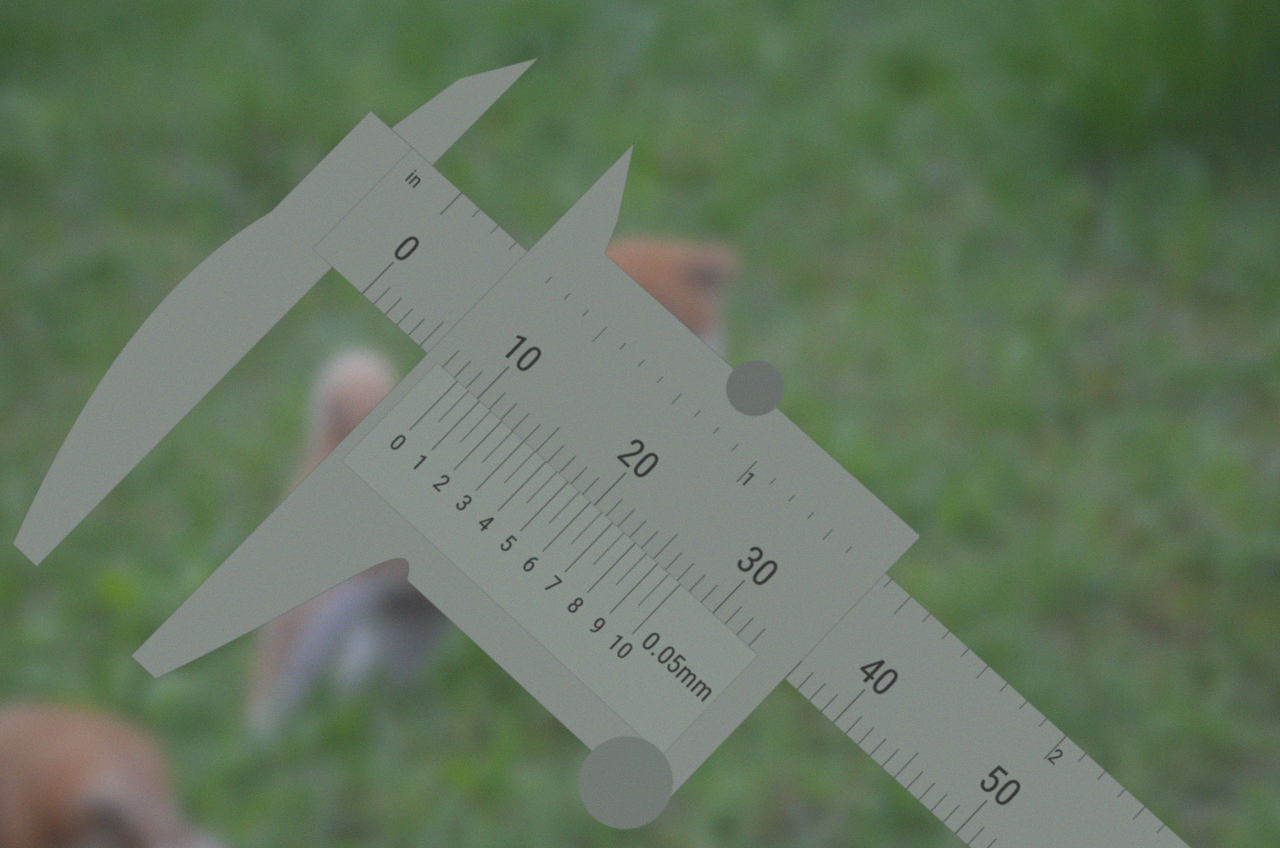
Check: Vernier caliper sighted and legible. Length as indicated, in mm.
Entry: 8.3 mm
